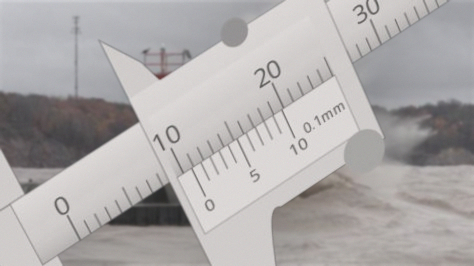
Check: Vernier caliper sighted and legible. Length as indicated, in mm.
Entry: 10.8 mm
